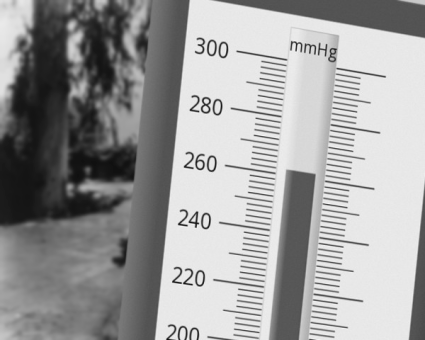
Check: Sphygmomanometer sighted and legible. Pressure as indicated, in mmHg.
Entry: 262 mmHg
